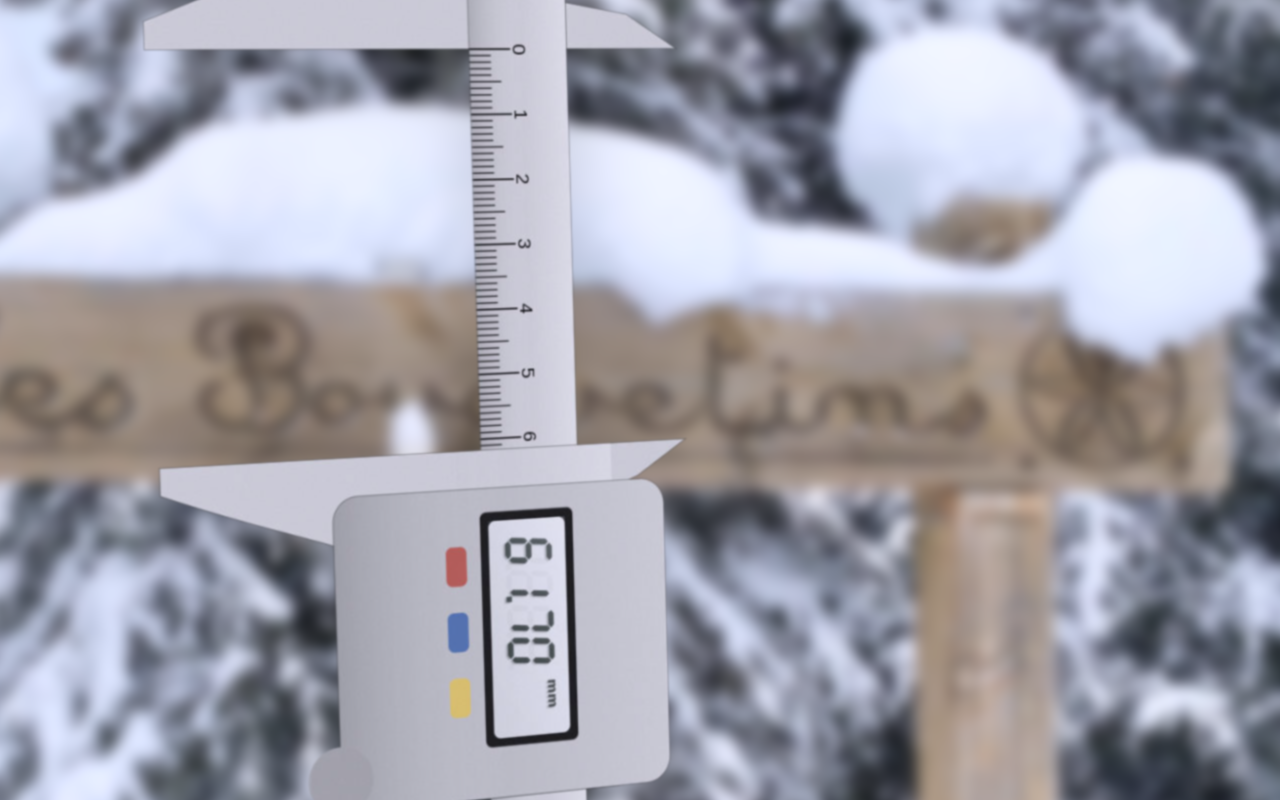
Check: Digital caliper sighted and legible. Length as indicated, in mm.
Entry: 61.70 mm
